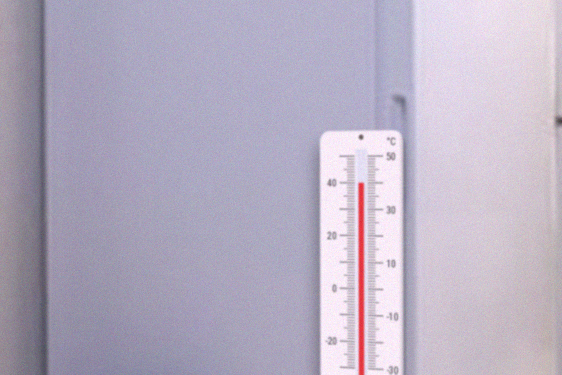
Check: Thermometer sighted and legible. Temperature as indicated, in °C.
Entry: 40 °C
